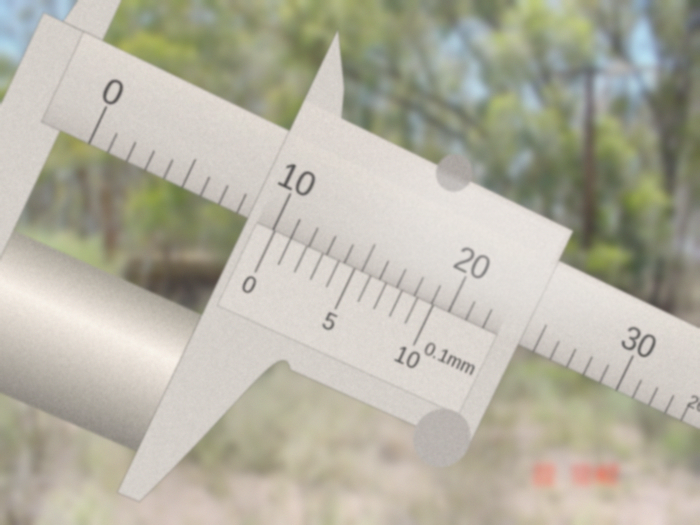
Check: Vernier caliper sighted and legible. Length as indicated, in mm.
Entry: 10.1 mm
